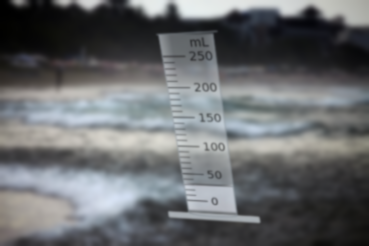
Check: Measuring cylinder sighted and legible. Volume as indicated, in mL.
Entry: 30 mL
